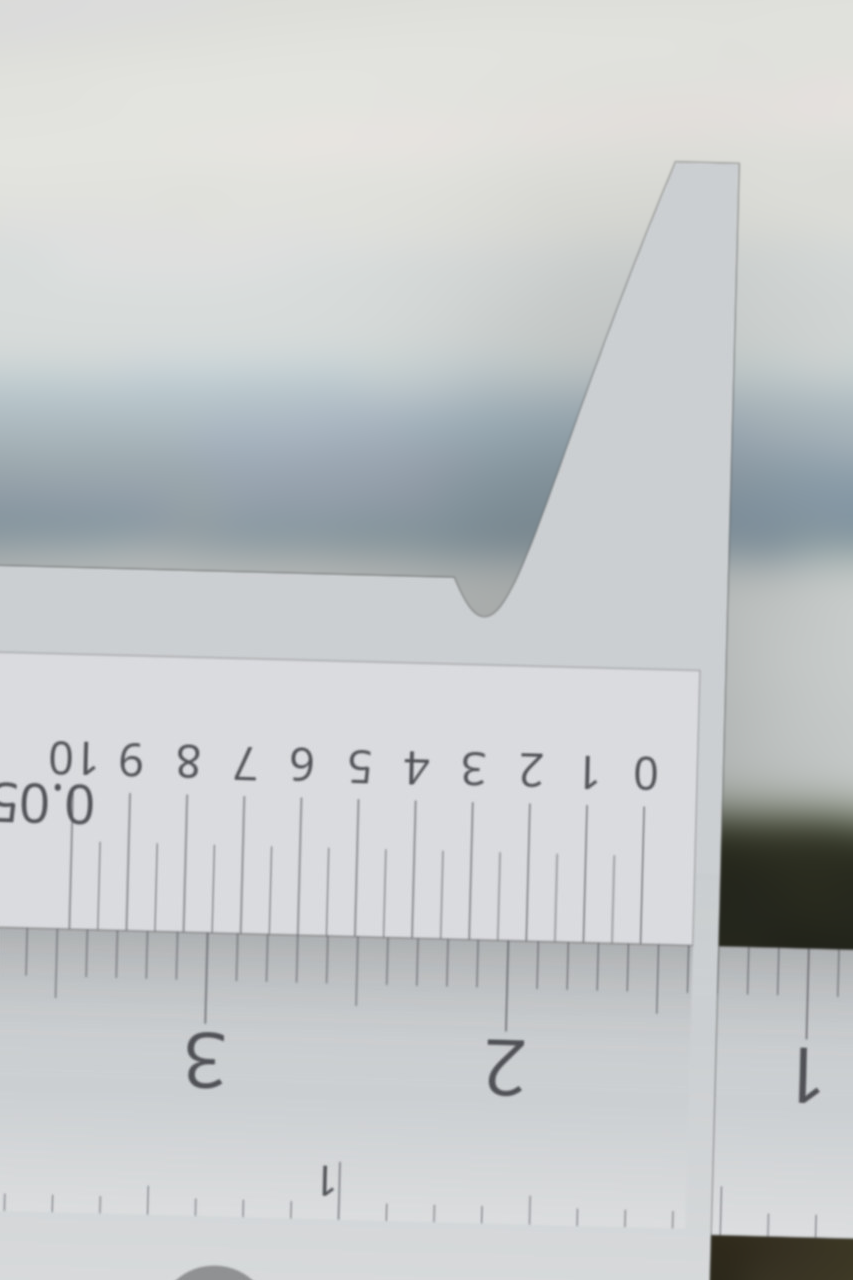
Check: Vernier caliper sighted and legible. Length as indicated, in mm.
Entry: 15.6 mm
